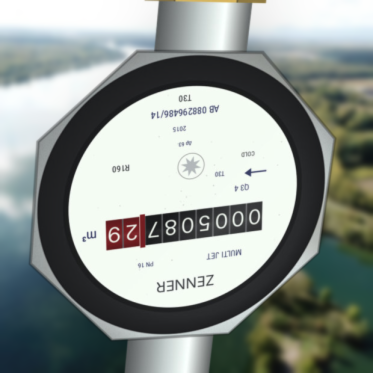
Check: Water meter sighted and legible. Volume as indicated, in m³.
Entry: 5087.29 m³
